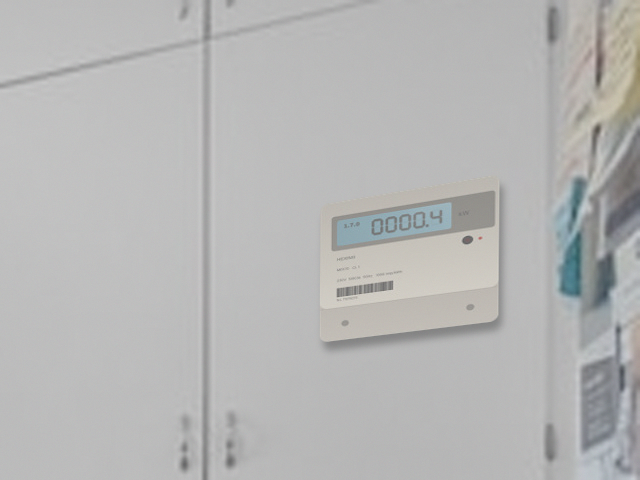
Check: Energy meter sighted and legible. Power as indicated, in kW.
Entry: 0.4 kW
